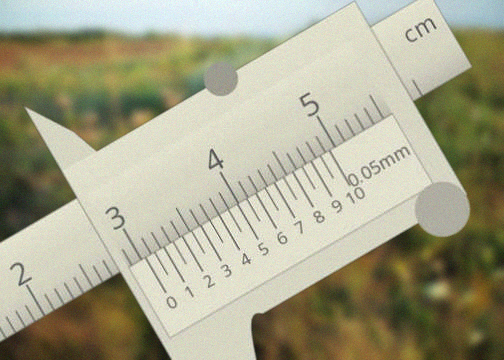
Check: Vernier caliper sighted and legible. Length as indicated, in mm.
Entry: 30.4 mm
